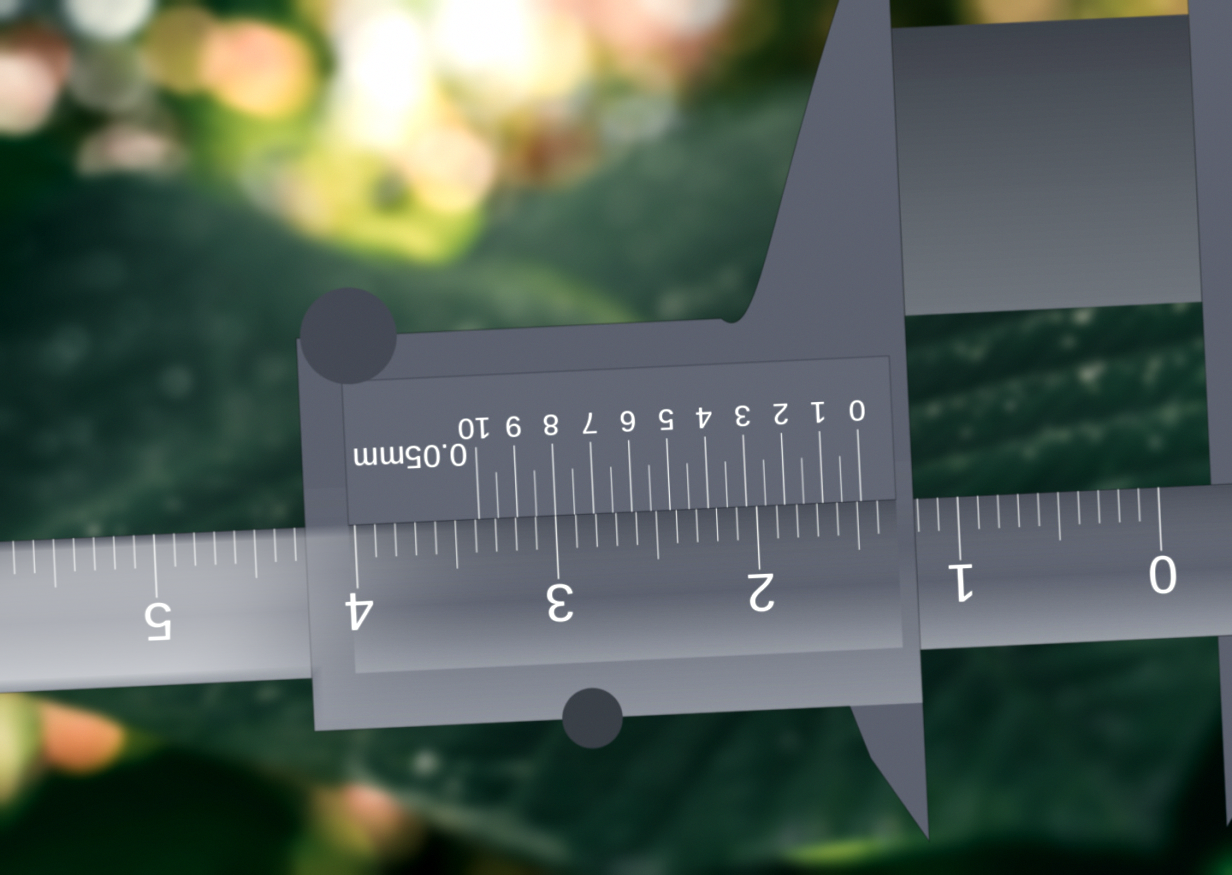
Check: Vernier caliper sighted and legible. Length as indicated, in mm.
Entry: 14.8 mm
